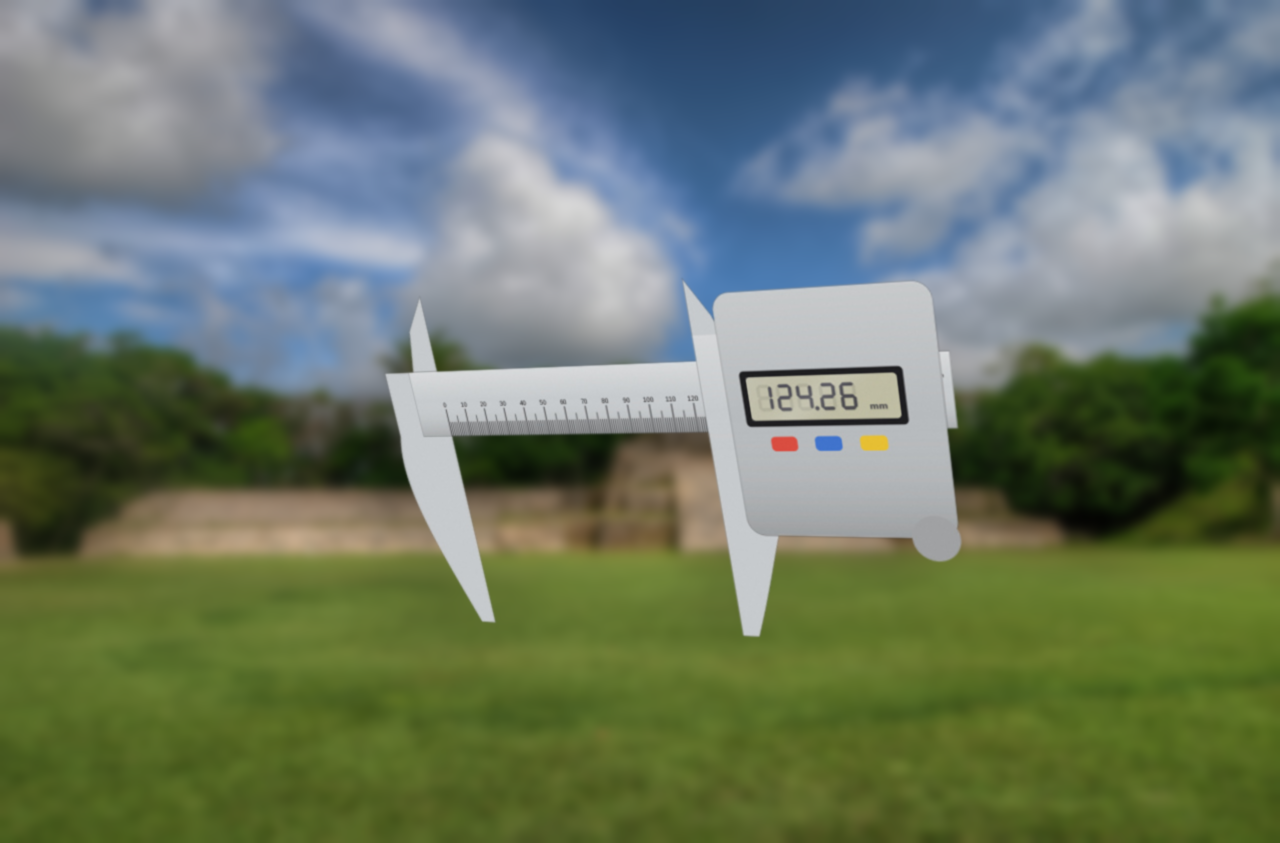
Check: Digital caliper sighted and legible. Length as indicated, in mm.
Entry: 124.26 mm
